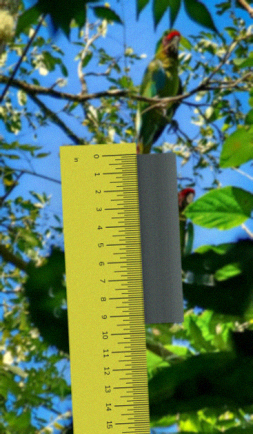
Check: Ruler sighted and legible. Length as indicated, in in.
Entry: 9.5 in
